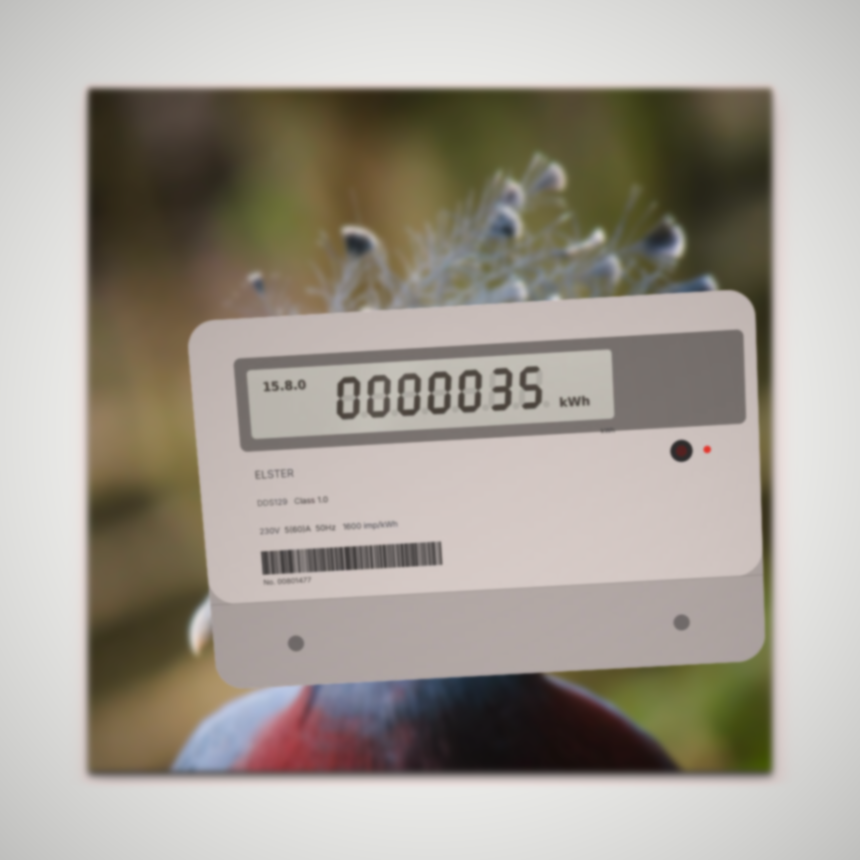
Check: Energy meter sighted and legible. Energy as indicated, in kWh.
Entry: 35 kWh
